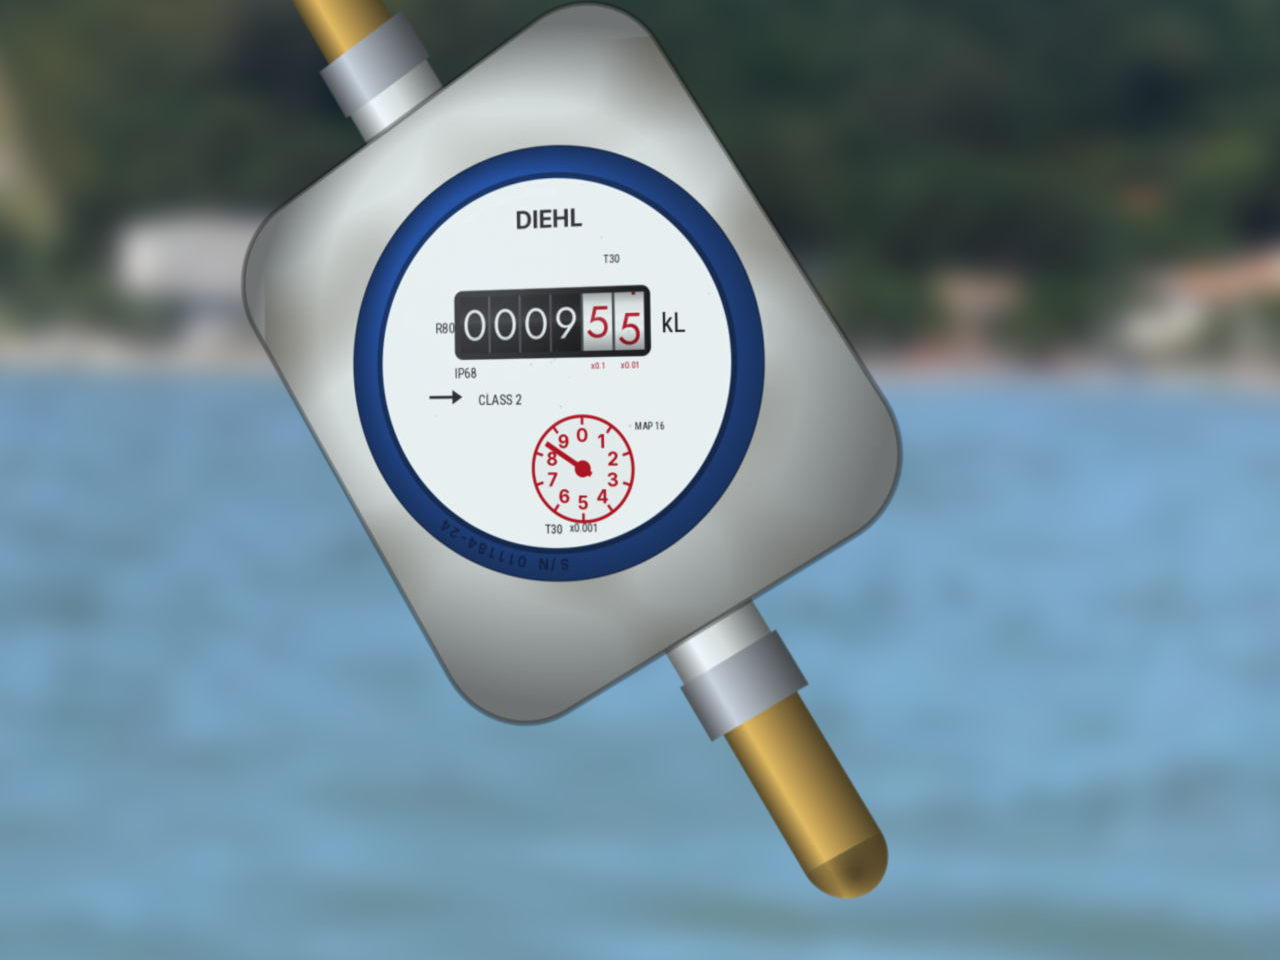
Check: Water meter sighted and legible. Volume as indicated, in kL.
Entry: 9.548 kL
